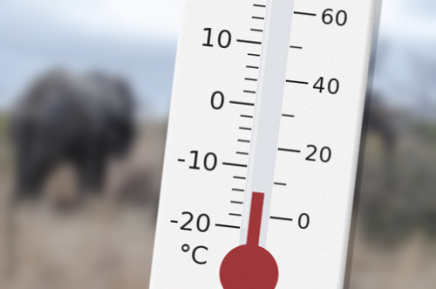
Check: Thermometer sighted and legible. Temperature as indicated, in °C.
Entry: -14 °C
